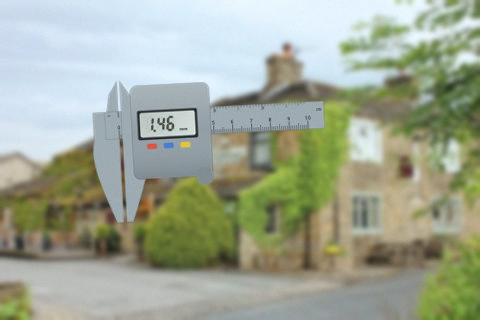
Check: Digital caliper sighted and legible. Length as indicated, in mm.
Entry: 1.46 mm
